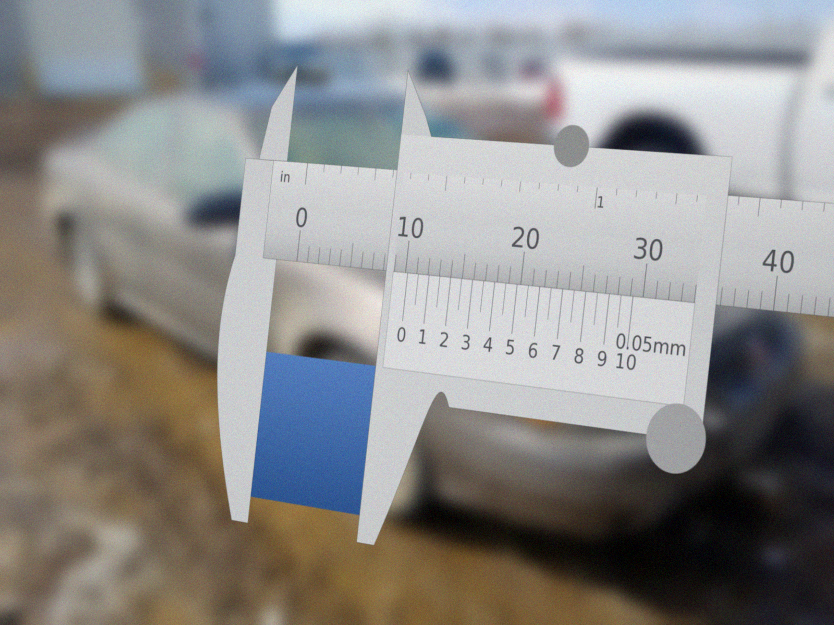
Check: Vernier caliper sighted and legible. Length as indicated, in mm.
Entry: 10.2 mm
